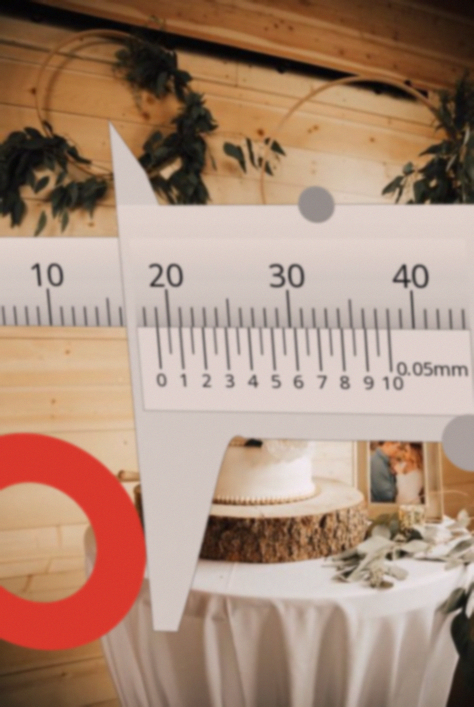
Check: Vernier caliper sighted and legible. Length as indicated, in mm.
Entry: 19.0 mm
